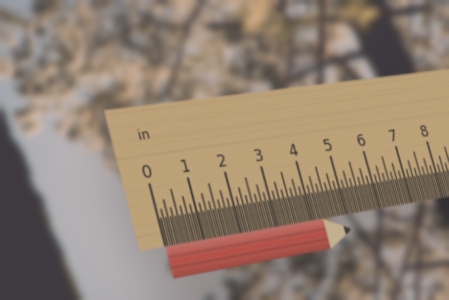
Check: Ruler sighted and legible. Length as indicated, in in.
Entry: 5 in
